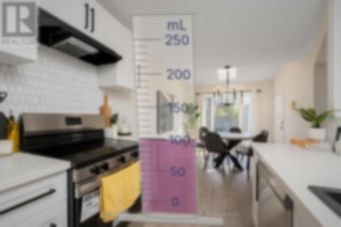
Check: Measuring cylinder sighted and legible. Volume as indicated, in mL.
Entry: 100 mL
